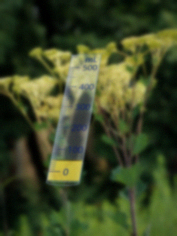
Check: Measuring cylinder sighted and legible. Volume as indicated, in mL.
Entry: 50 mL
